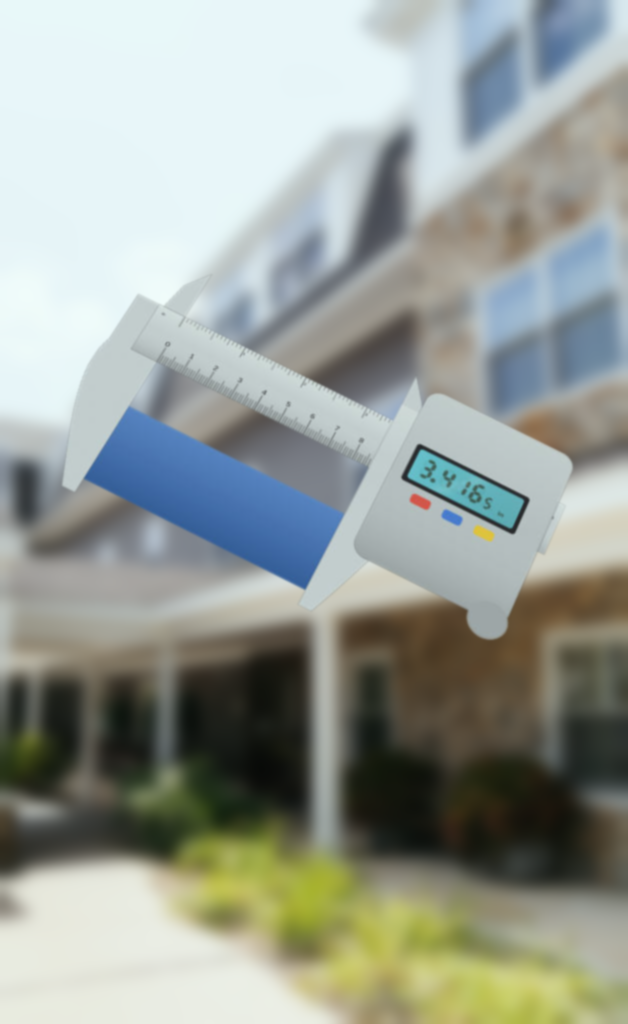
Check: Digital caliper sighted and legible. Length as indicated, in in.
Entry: 3.4165 in
